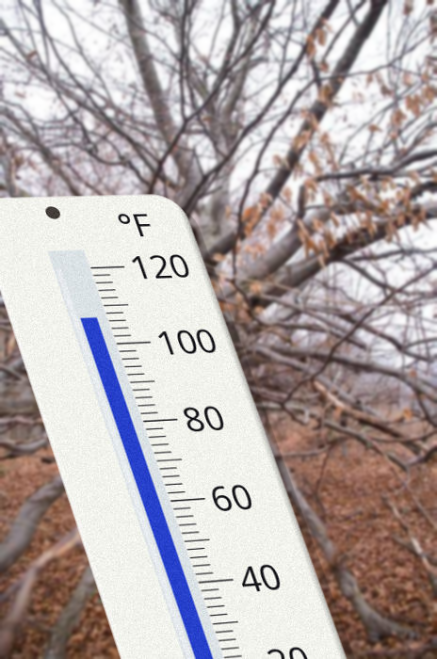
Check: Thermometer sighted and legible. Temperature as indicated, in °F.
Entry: 107 °F
